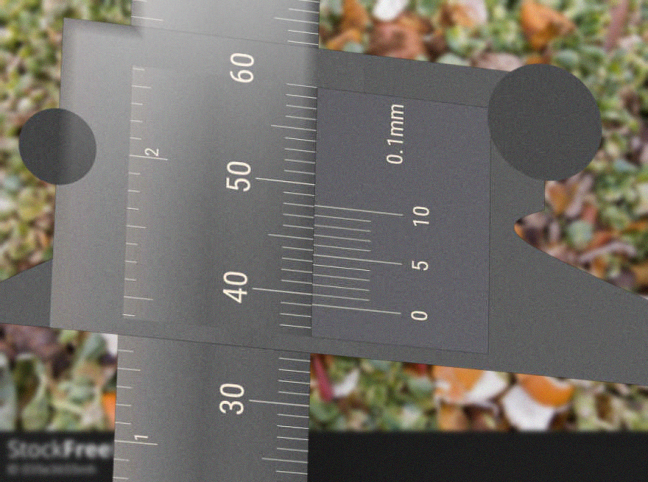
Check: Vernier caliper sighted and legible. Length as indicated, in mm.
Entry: 39.1 mm
